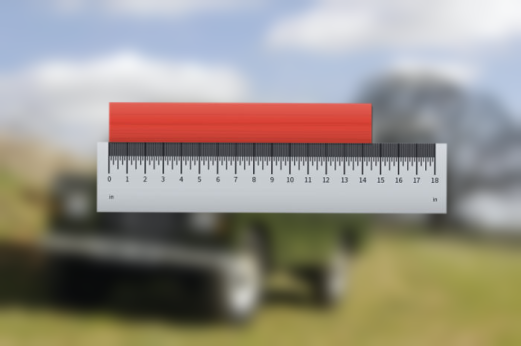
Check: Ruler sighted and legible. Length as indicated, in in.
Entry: 14.5 in
